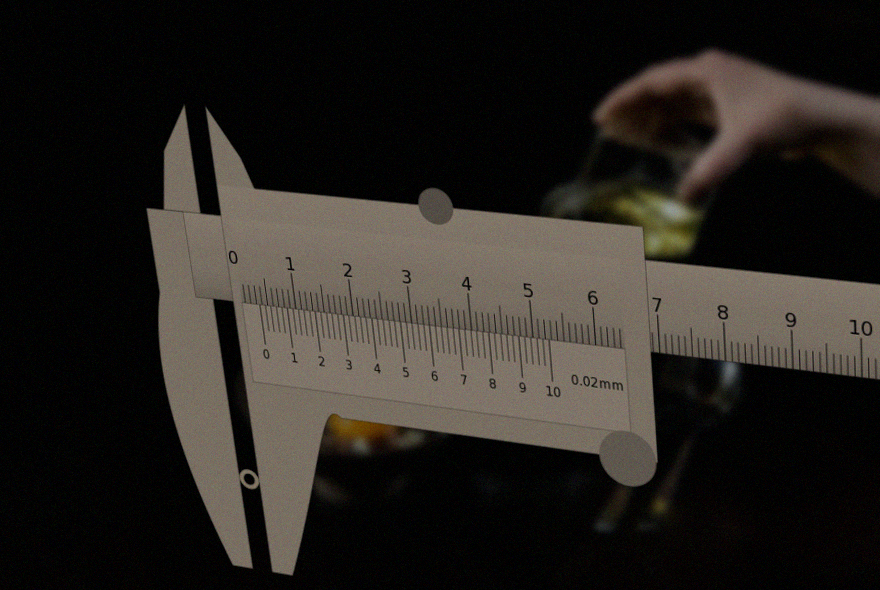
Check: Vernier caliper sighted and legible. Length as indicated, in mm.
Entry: 3.6 mm
